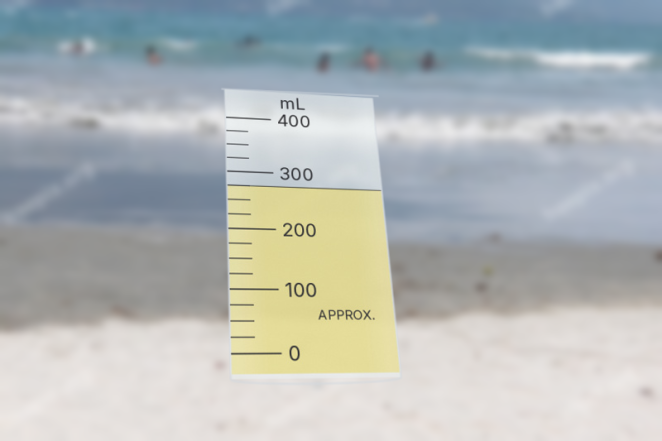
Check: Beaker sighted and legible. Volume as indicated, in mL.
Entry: 275 mL
